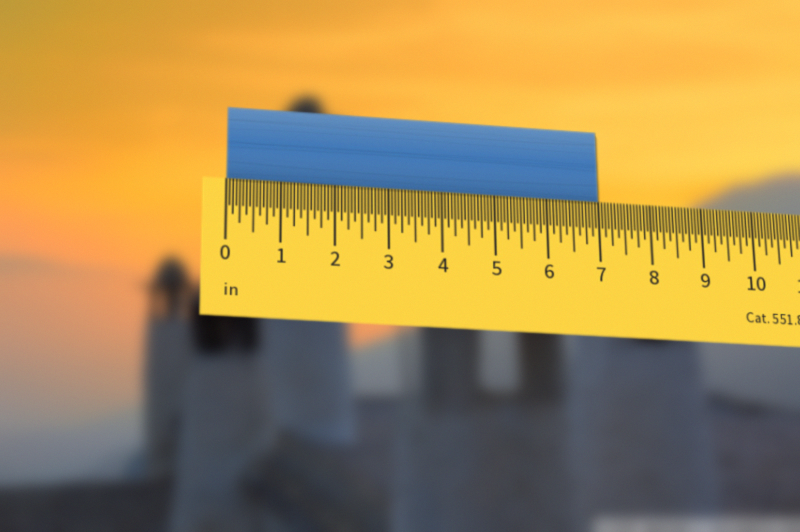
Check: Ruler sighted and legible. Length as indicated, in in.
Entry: 7 in
